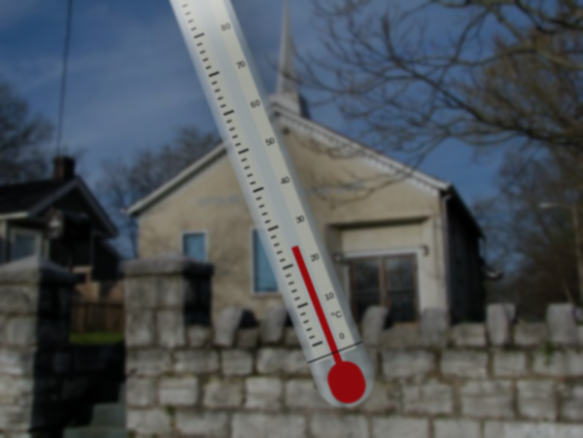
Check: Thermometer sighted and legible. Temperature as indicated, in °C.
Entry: 24 °C
